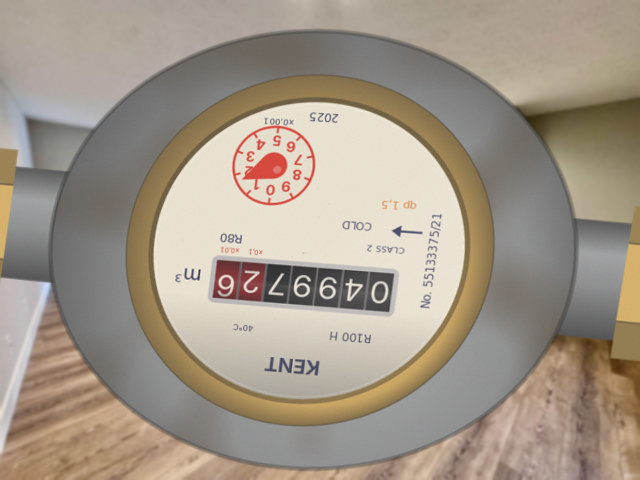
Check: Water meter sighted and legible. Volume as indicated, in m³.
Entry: 4997.261 m³
